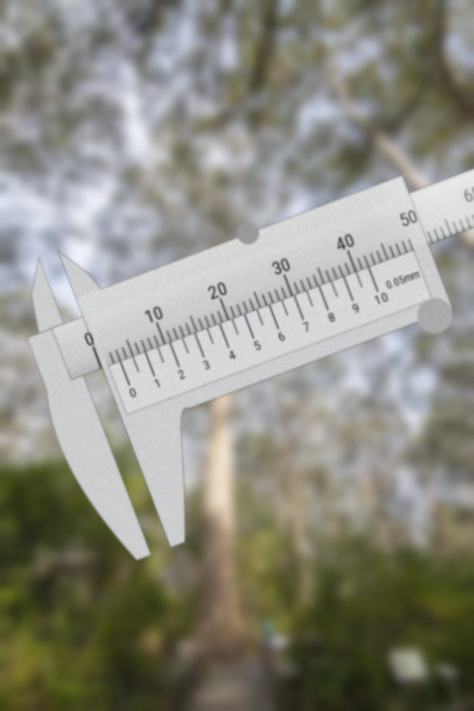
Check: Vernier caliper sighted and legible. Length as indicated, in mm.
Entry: 3.0 mm
